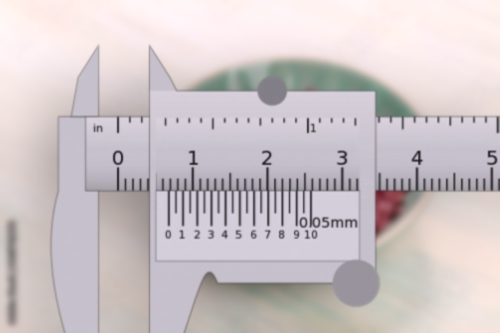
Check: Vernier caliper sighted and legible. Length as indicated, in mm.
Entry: 6.8 mm
